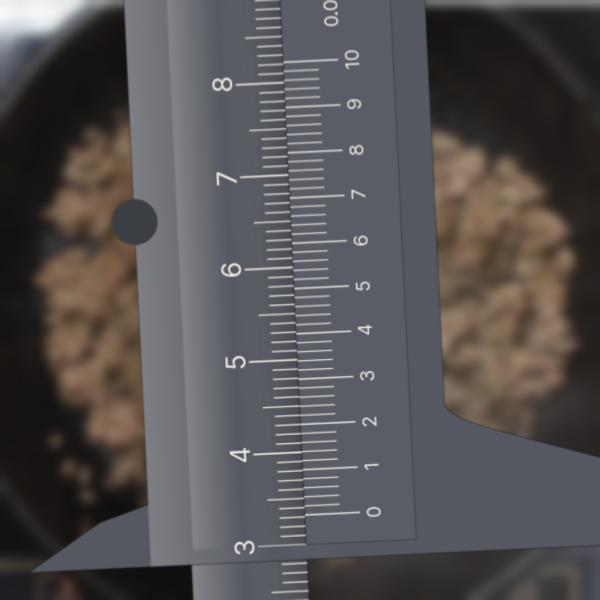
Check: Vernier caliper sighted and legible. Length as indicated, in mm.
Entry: 33.2 mm
